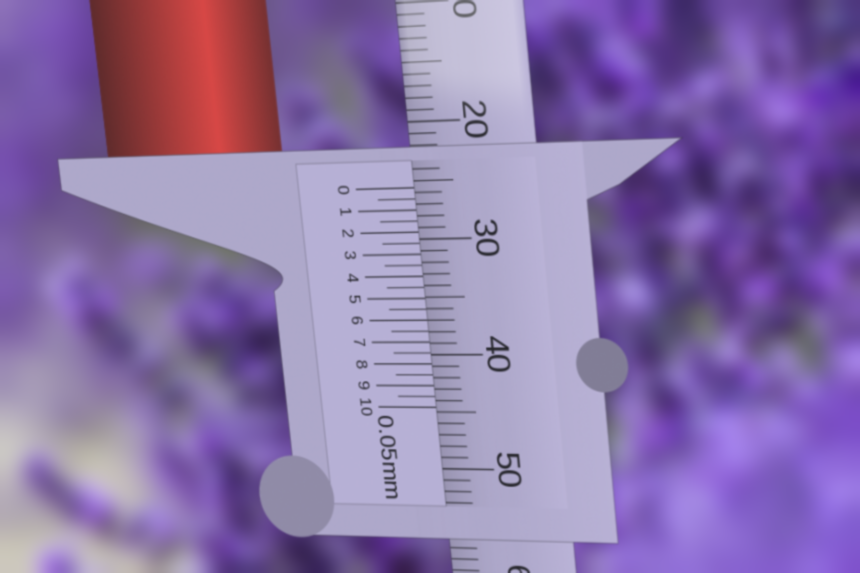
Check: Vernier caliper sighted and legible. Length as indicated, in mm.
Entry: 25.6 mm
